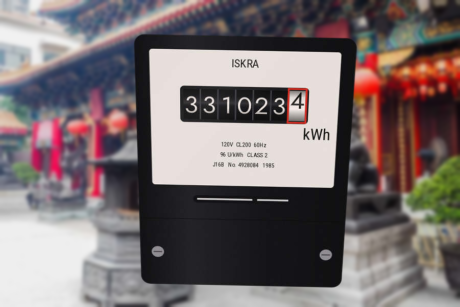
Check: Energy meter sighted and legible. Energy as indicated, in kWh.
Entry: 331023.4 kWh
